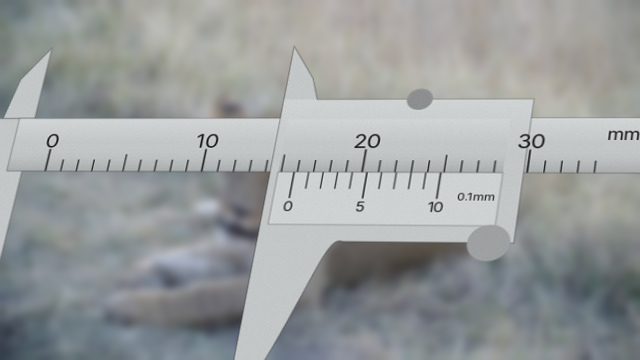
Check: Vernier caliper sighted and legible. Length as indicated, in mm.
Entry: 15.8 mm
